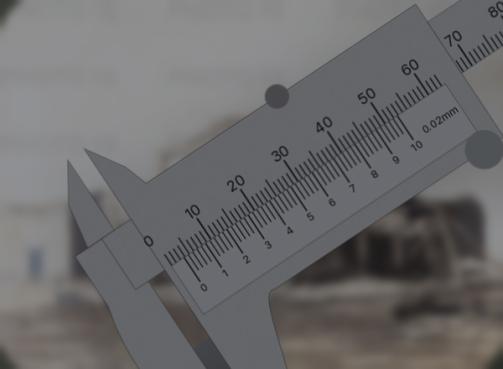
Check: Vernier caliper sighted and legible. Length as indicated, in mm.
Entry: 3.8 mm
